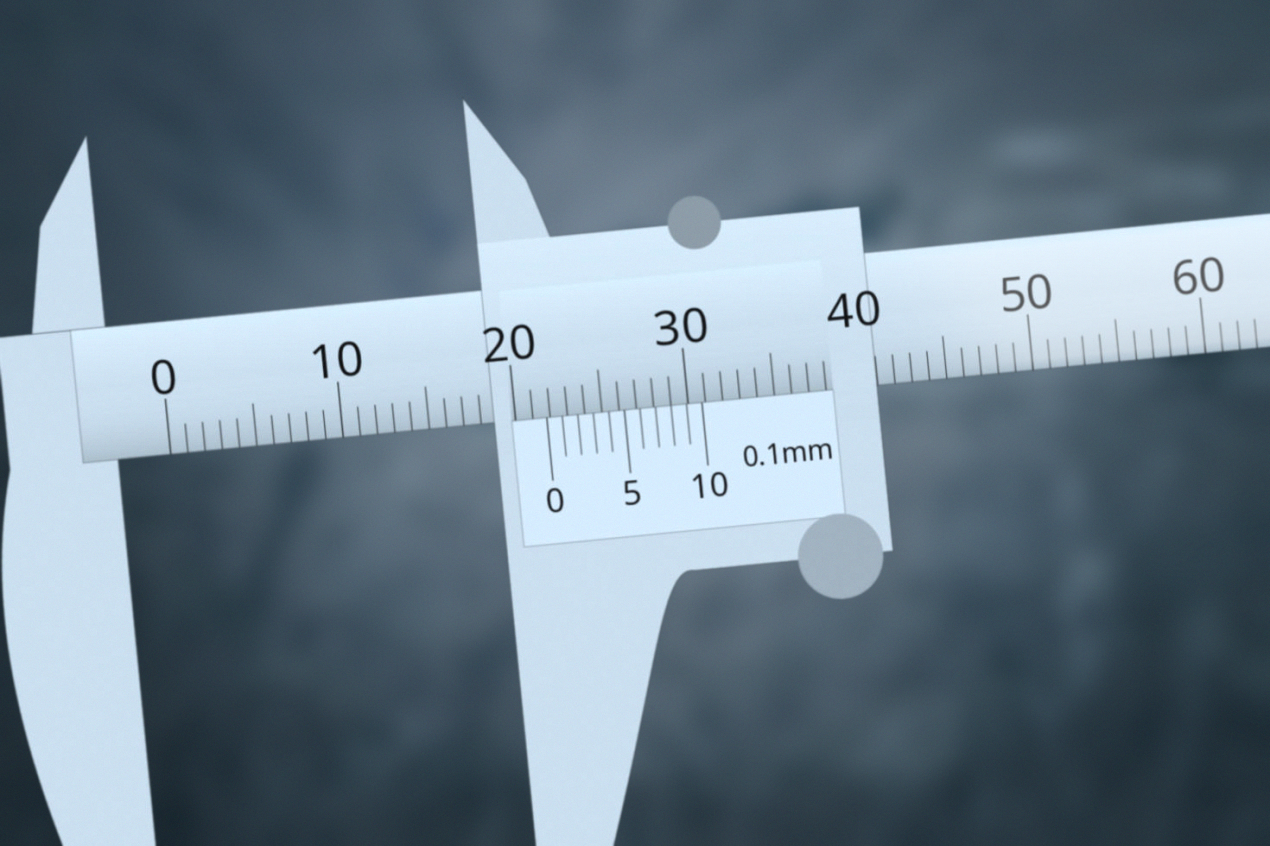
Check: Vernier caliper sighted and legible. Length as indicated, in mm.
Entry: 21.8 mm
